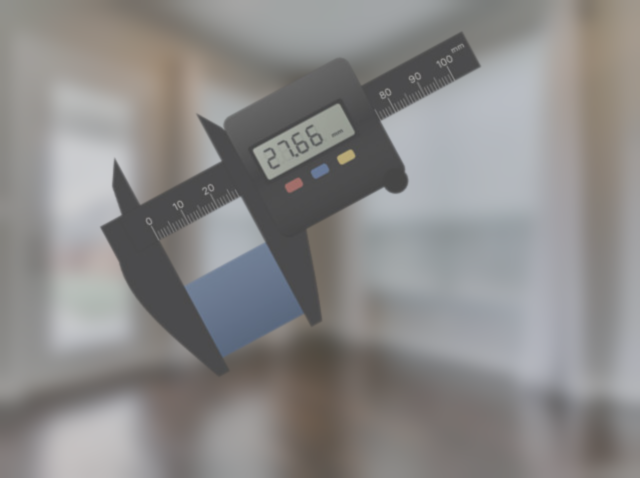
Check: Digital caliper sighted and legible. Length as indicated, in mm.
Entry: 27.66 mm
